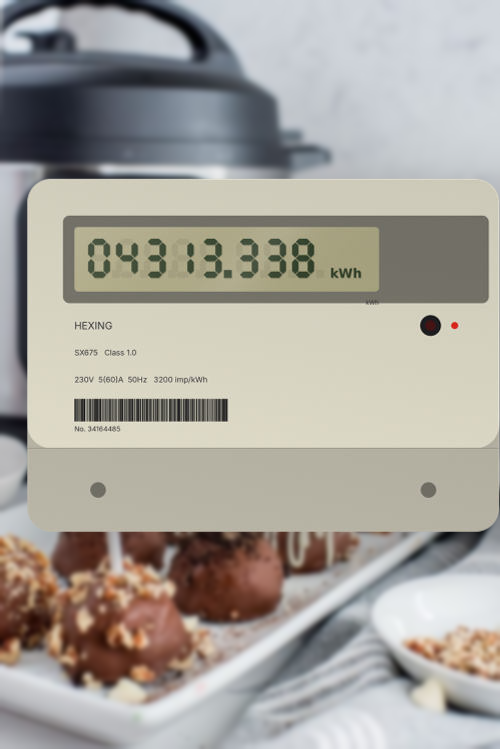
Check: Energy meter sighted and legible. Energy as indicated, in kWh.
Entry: 4313.338 kWh
